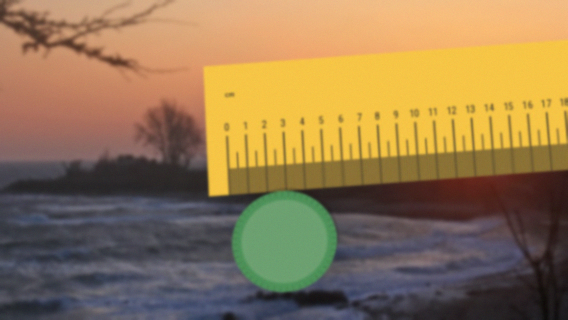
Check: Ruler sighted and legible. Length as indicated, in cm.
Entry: 5.5 cm
